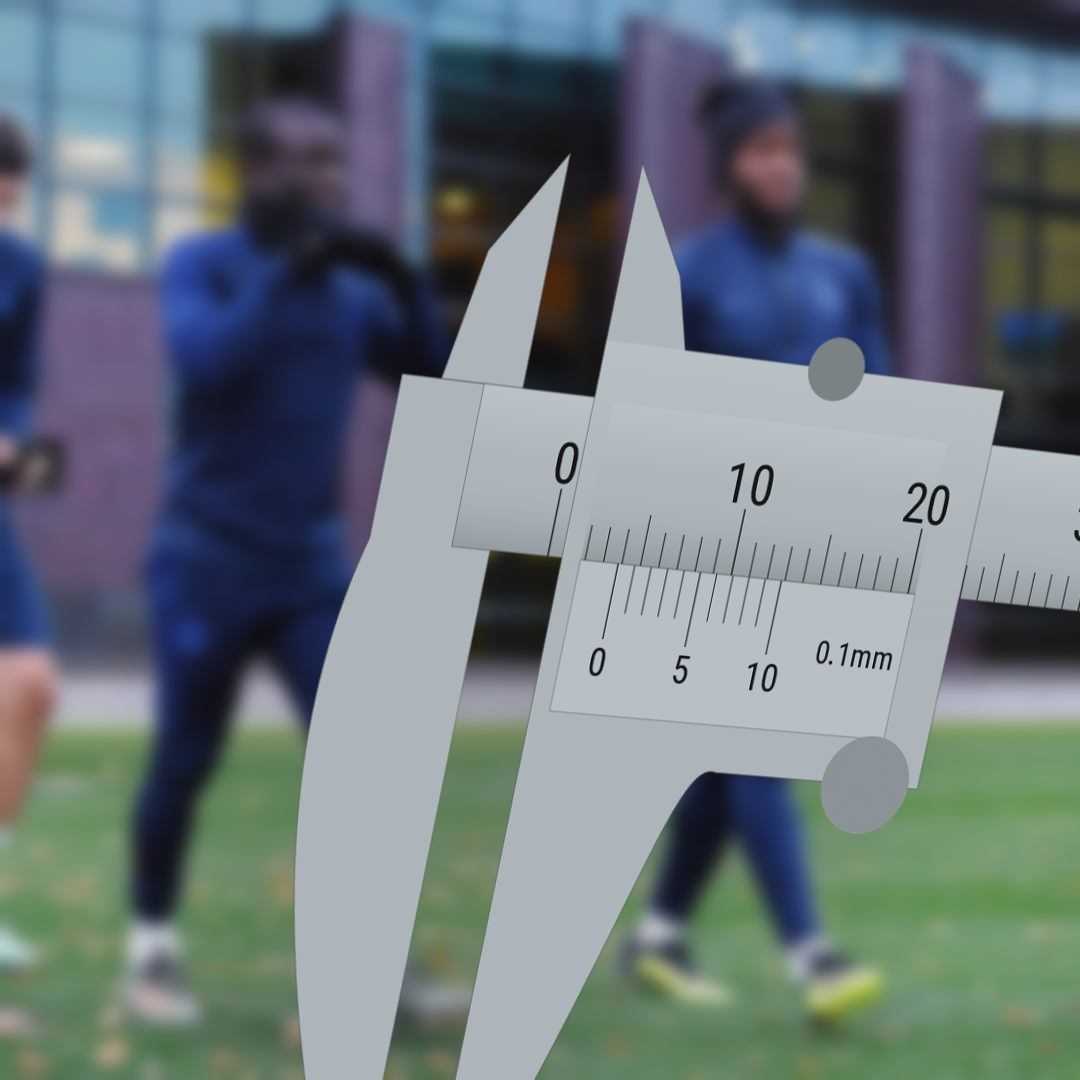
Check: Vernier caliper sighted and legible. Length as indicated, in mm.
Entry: 3.8 mm
